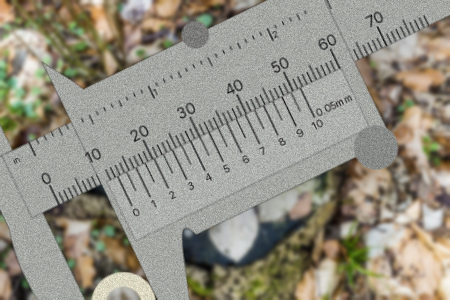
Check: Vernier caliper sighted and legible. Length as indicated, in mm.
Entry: 12.5 mm
